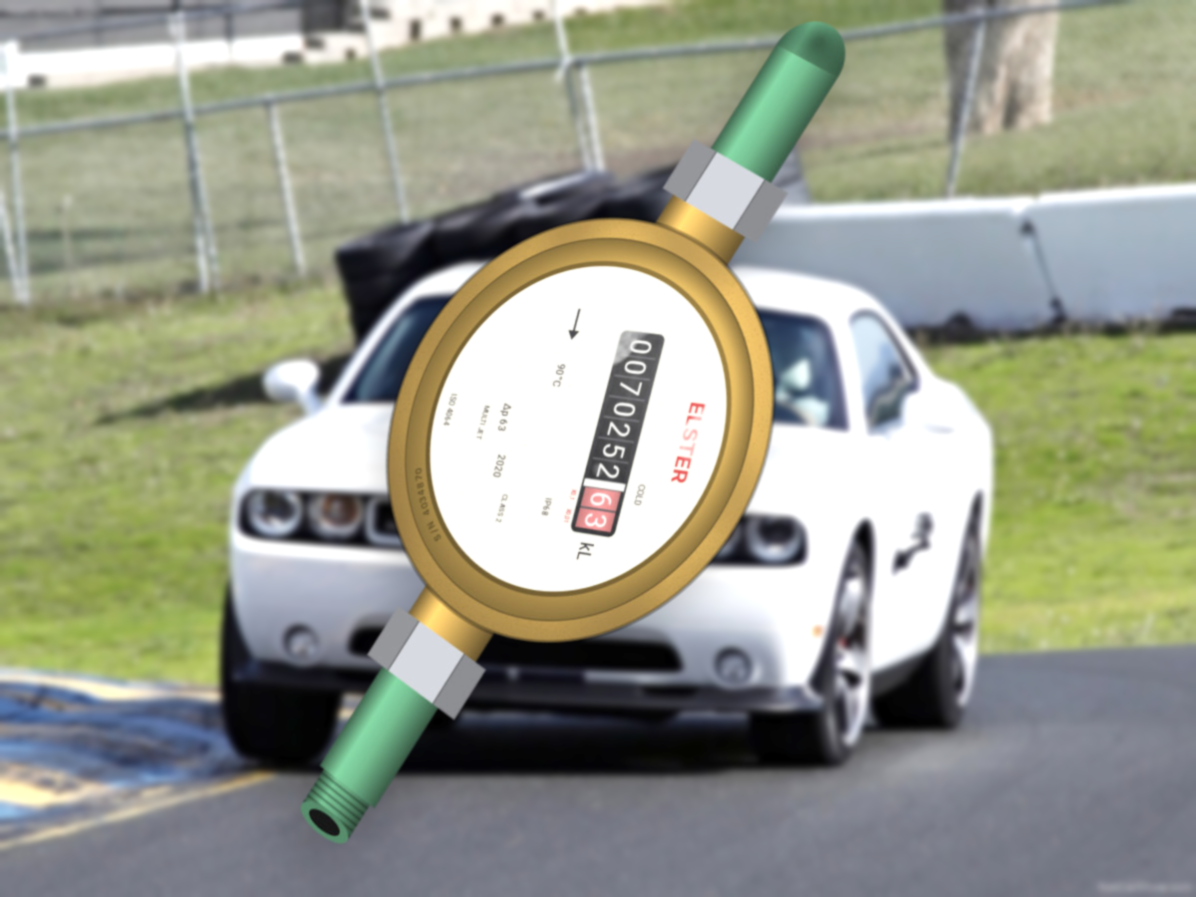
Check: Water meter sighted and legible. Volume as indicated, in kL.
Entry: 70252.63 kL
